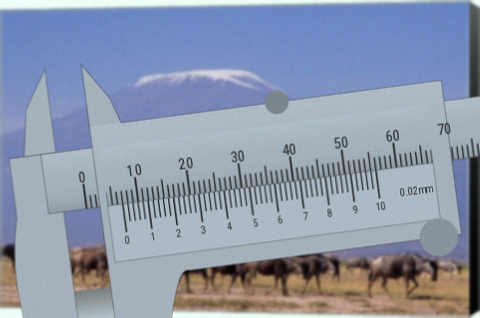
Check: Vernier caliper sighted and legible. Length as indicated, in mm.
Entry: 7.0 mm
